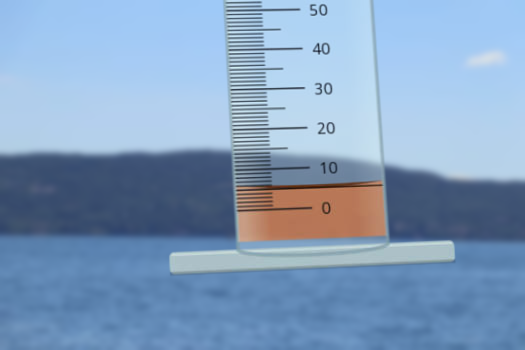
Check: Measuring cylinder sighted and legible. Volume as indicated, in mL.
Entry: 5 mL
